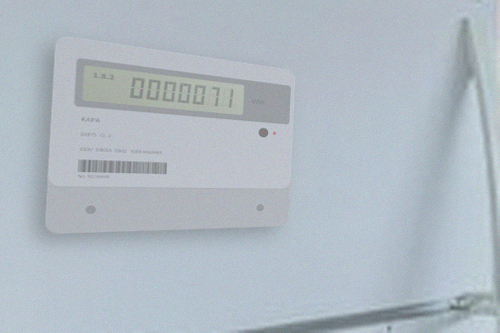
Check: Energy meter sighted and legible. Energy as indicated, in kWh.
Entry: 71 kWh
